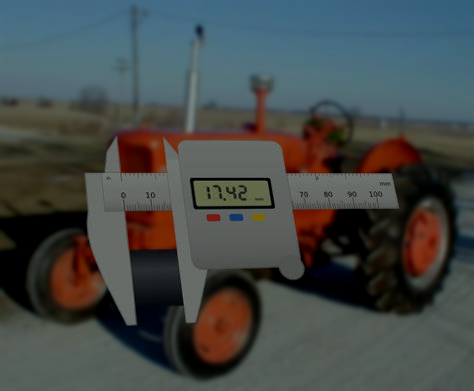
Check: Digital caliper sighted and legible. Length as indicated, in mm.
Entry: 17.42 mm
